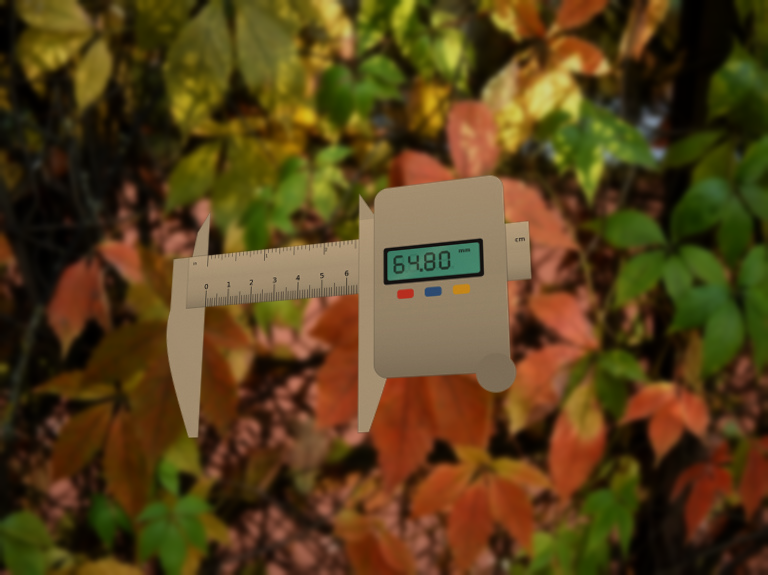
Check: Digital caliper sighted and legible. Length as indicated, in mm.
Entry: 64.80 mm
